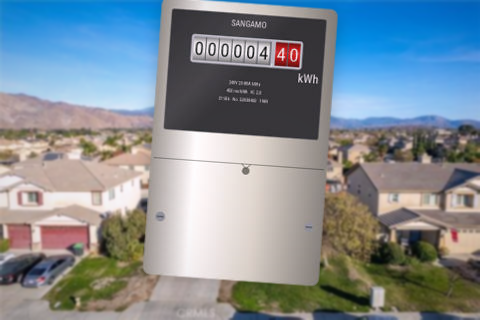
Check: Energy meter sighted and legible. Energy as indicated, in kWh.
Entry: 4.40 kWh
